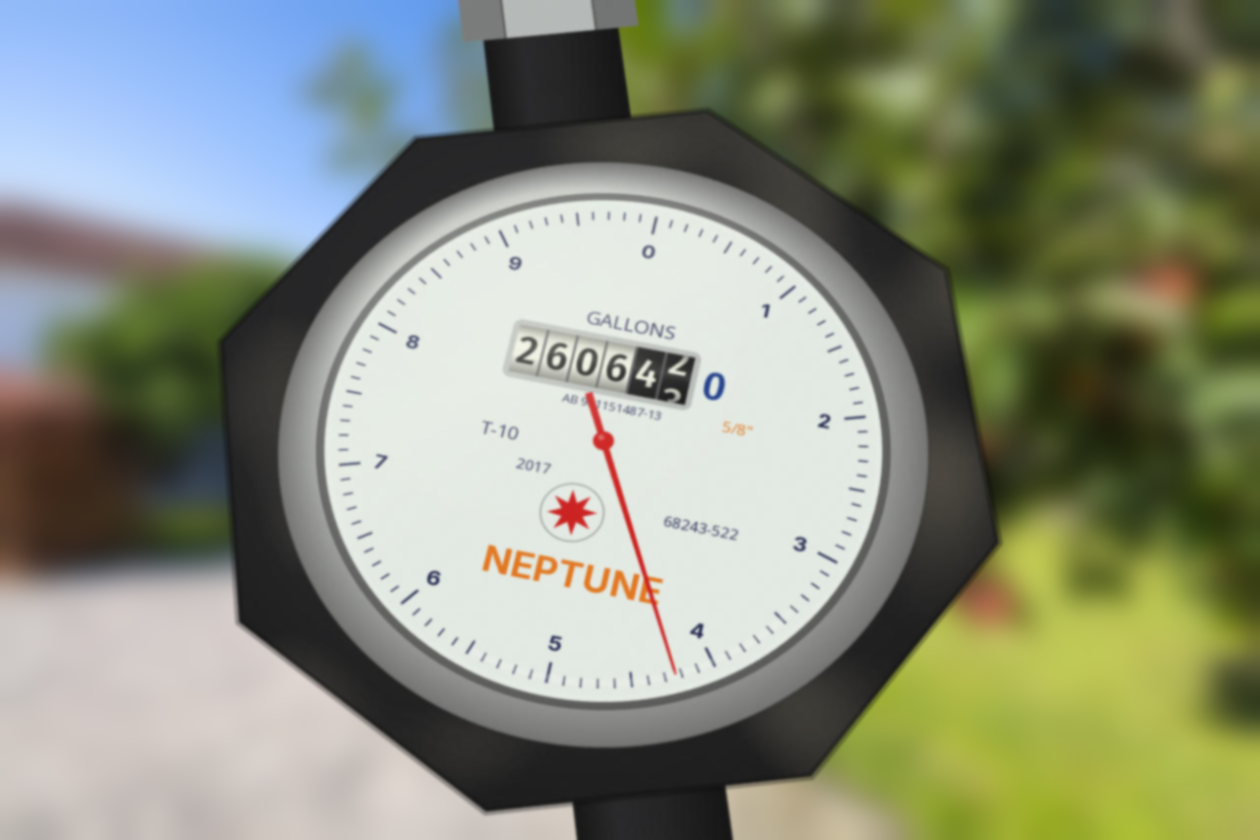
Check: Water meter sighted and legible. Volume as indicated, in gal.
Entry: 2606424.2 gal
